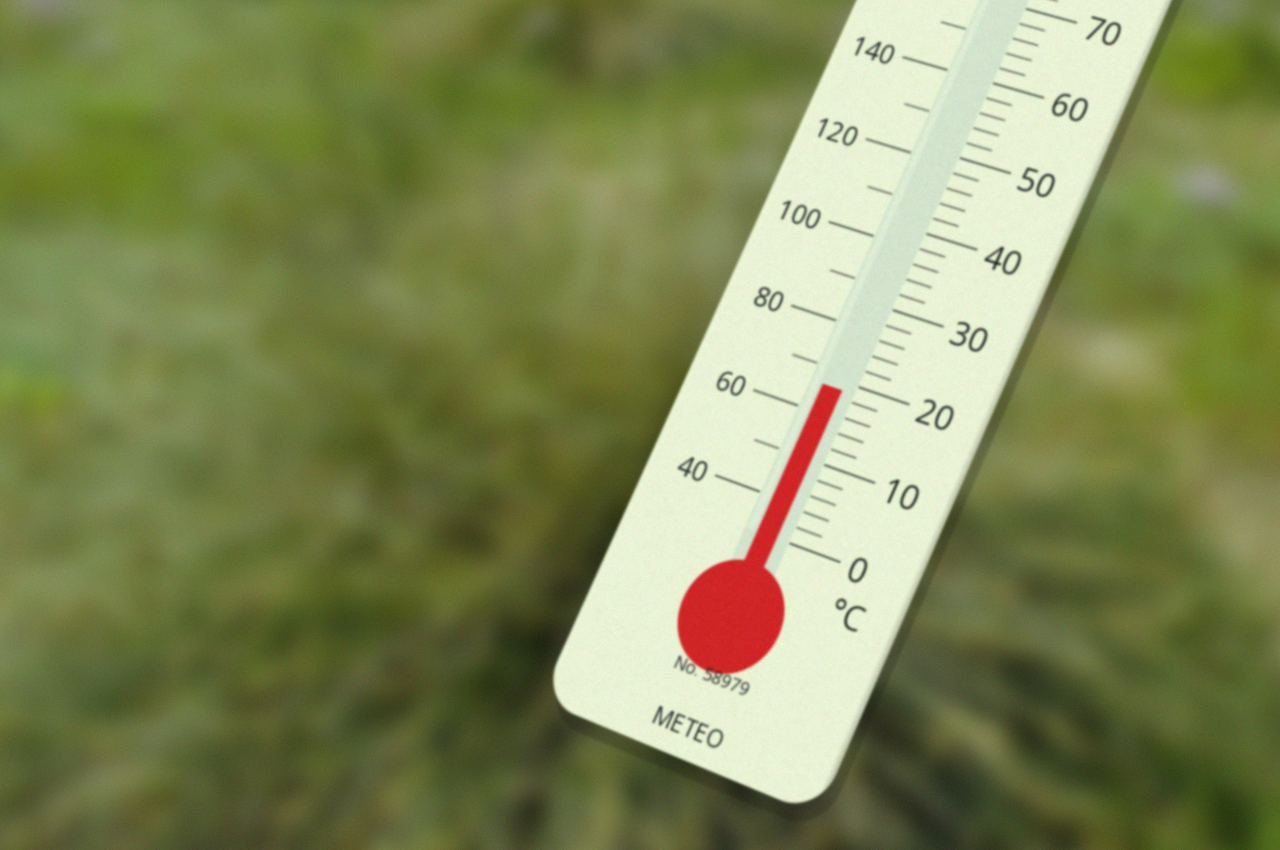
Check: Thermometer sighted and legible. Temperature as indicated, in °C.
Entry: 19 °C
